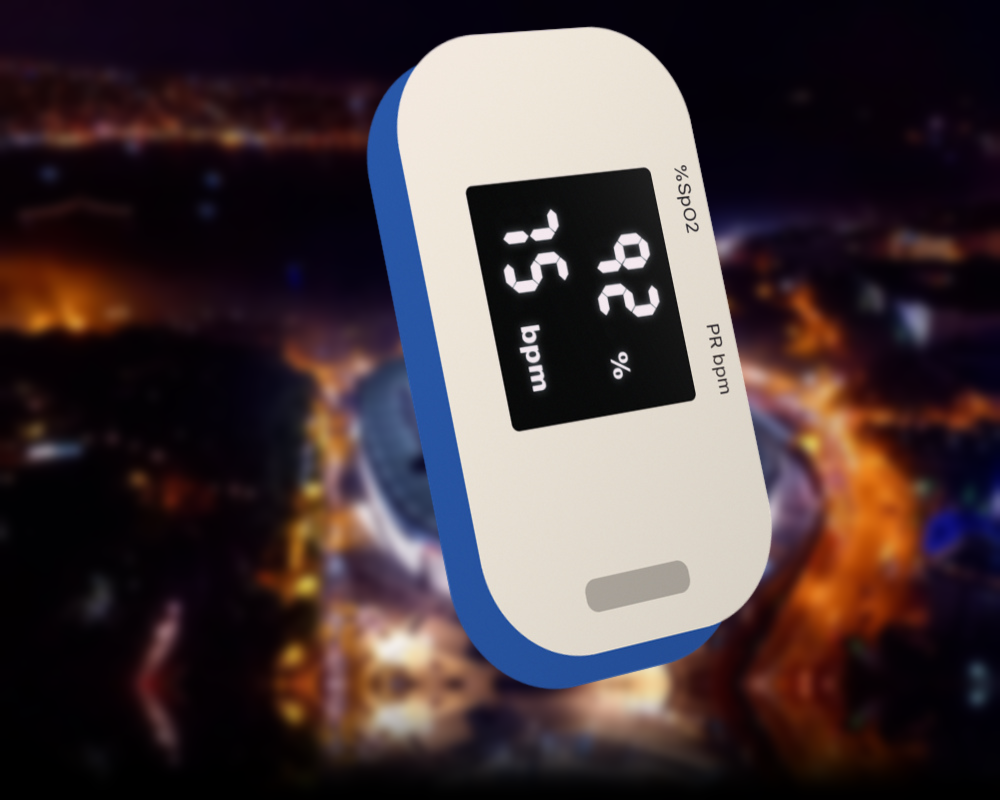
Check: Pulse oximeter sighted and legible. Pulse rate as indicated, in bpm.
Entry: 75 bpm
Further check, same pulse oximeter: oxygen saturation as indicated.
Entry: 92 %
